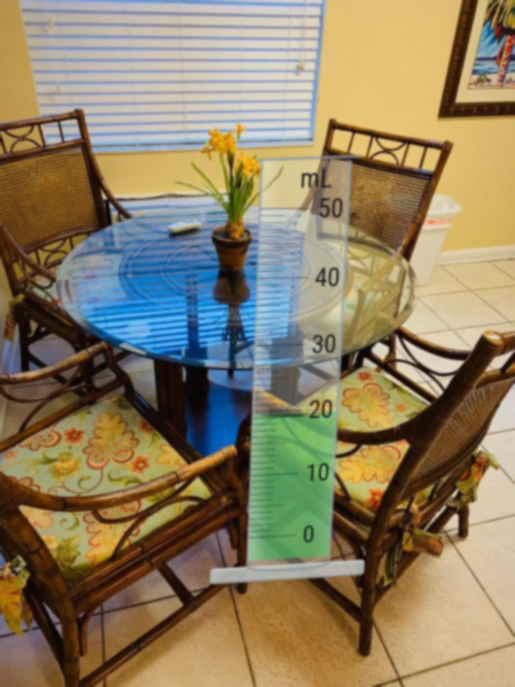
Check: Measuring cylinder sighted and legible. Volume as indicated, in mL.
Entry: 19 mL
